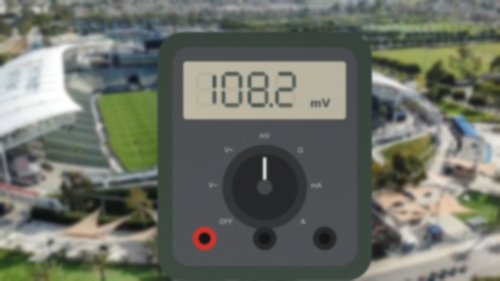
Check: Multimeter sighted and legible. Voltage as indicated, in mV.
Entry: 108.2 mV
